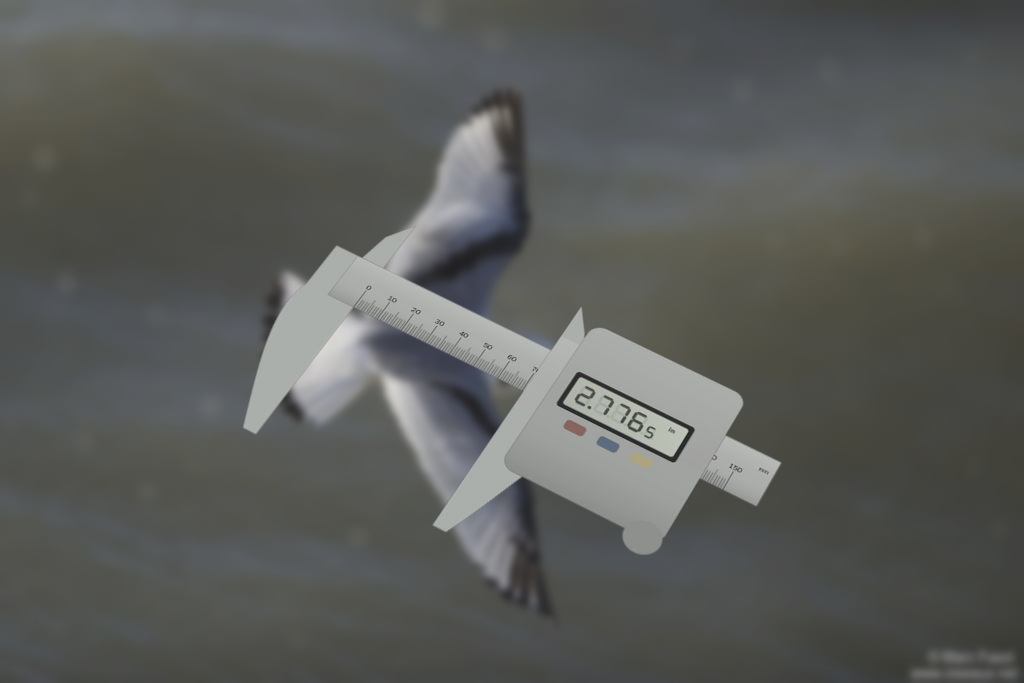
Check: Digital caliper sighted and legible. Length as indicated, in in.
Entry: 2.7765 in
